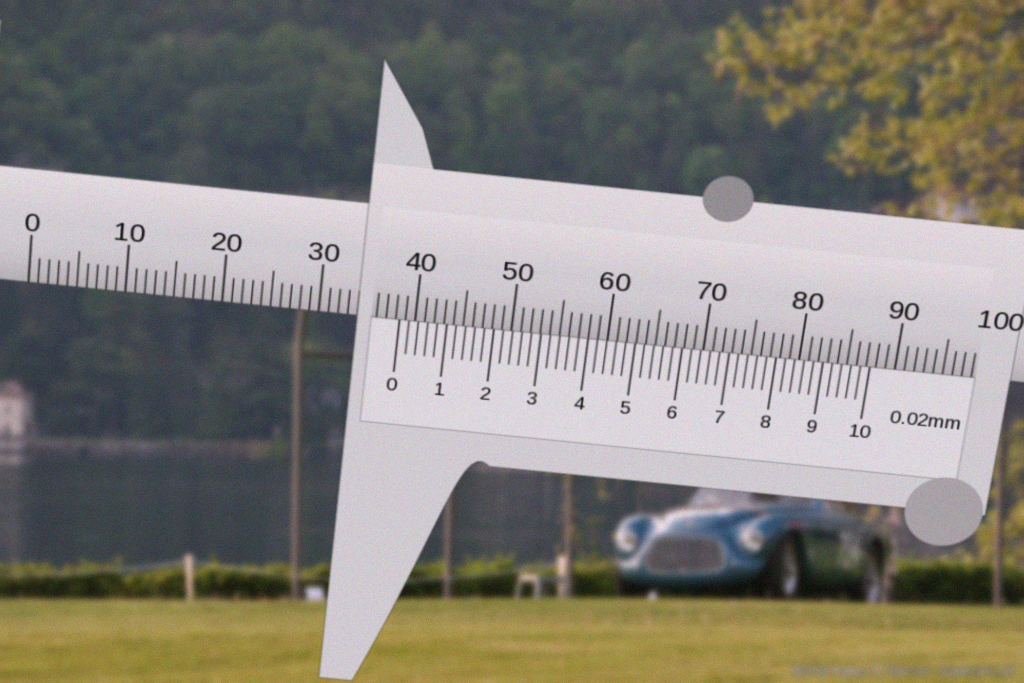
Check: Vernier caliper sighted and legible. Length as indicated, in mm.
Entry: 38.4 mm
